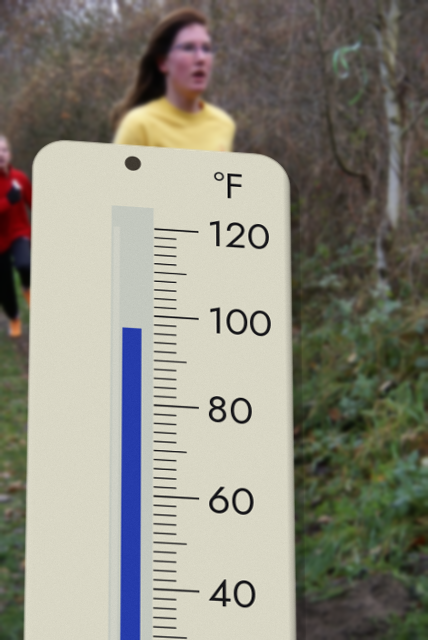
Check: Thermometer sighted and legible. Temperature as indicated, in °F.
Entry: 97 °F
